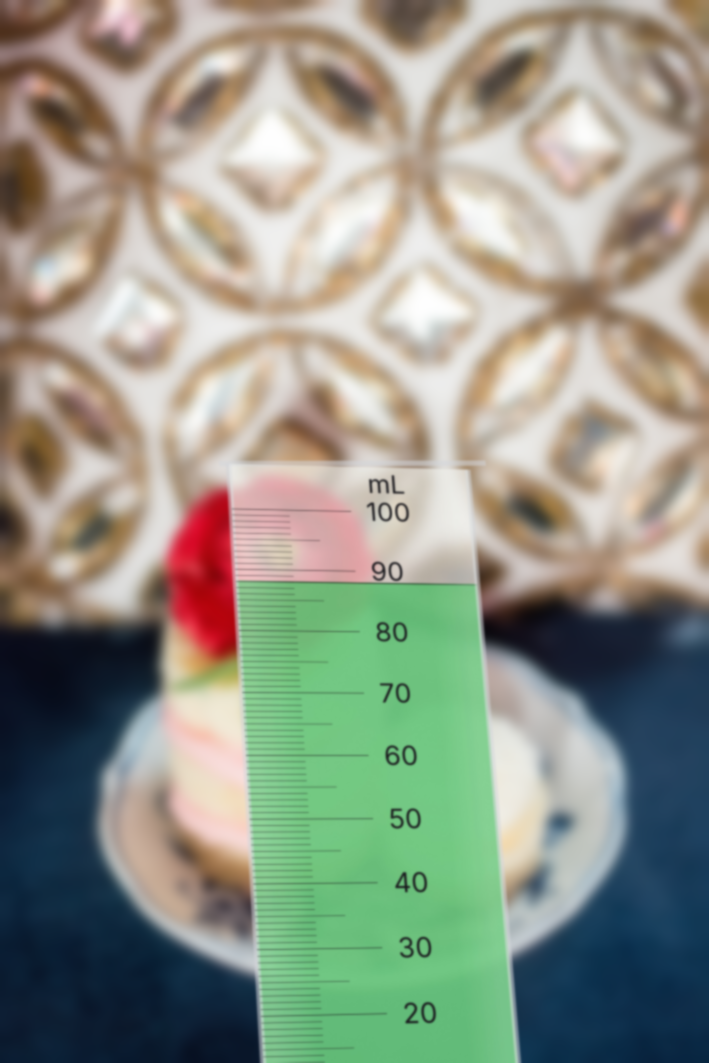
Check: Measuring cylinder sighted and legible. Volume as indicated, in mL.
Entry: 88 mL
